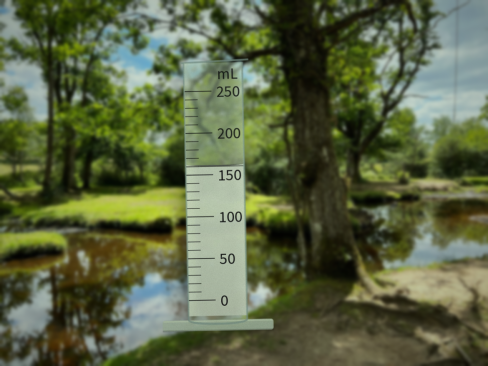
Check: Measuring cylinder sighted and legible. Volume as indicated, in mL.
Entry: 160 mL
